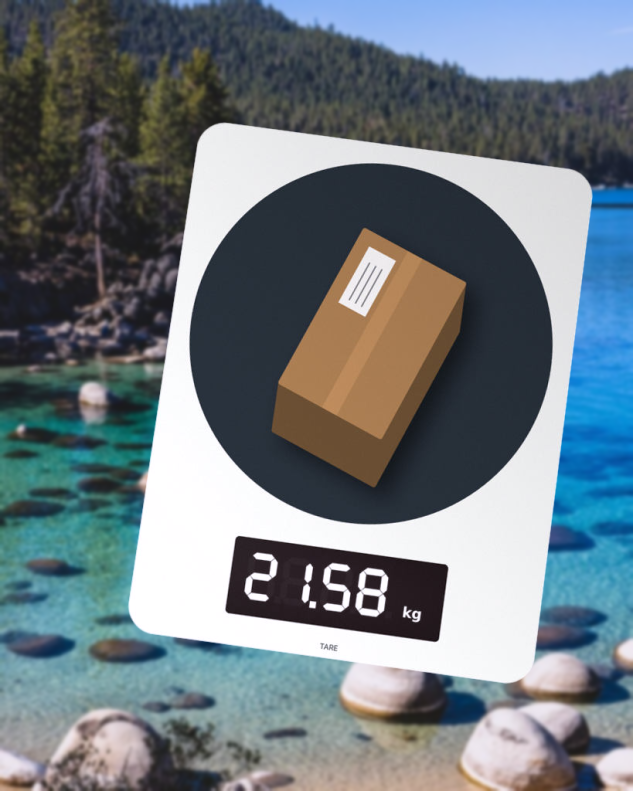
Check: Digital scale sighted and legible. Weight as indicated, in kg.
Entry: 21.58 kg
